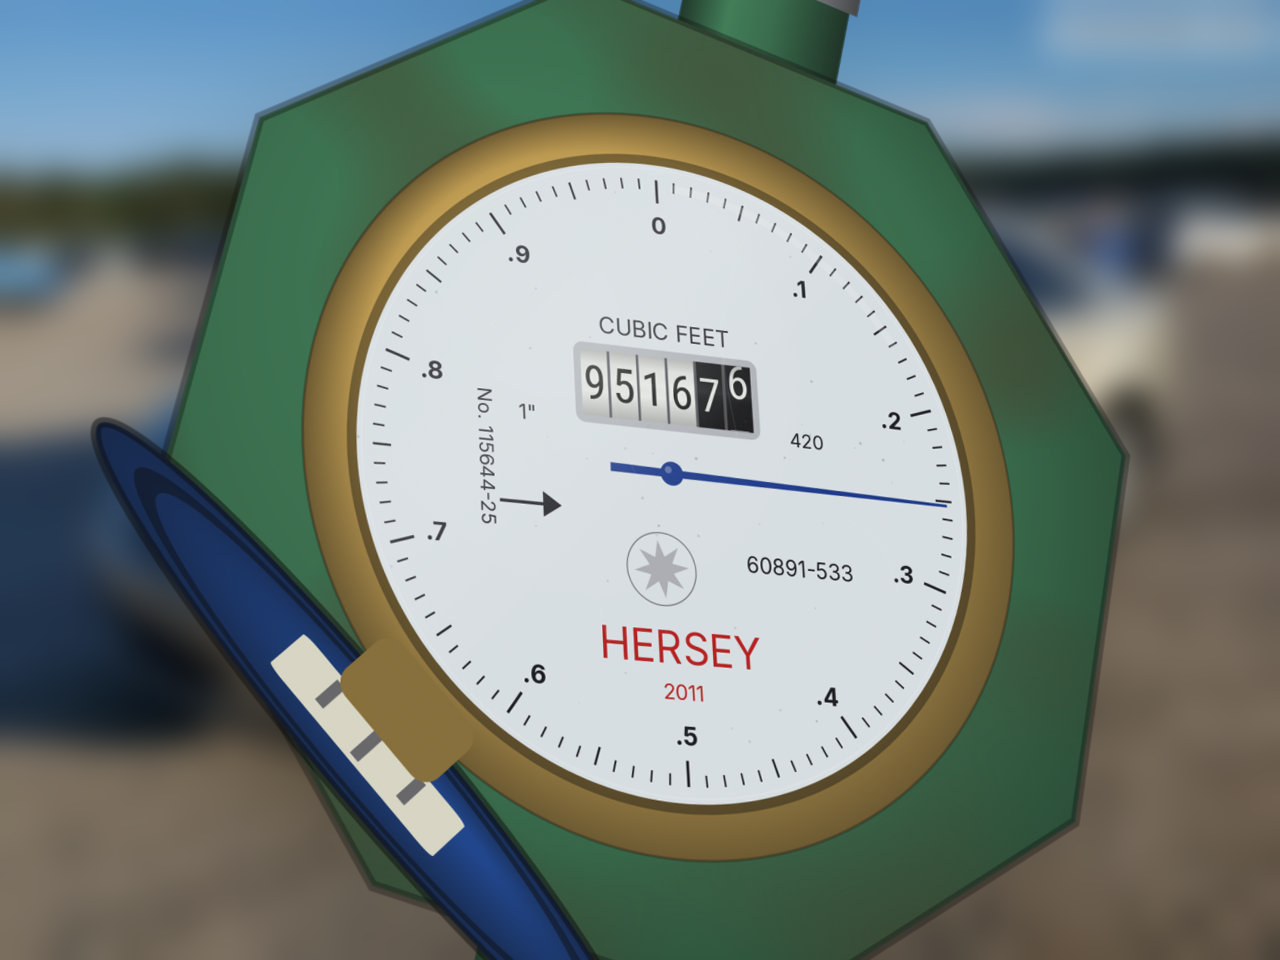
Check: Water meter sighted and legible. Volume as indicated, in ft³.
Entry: 951676.25 ft³
